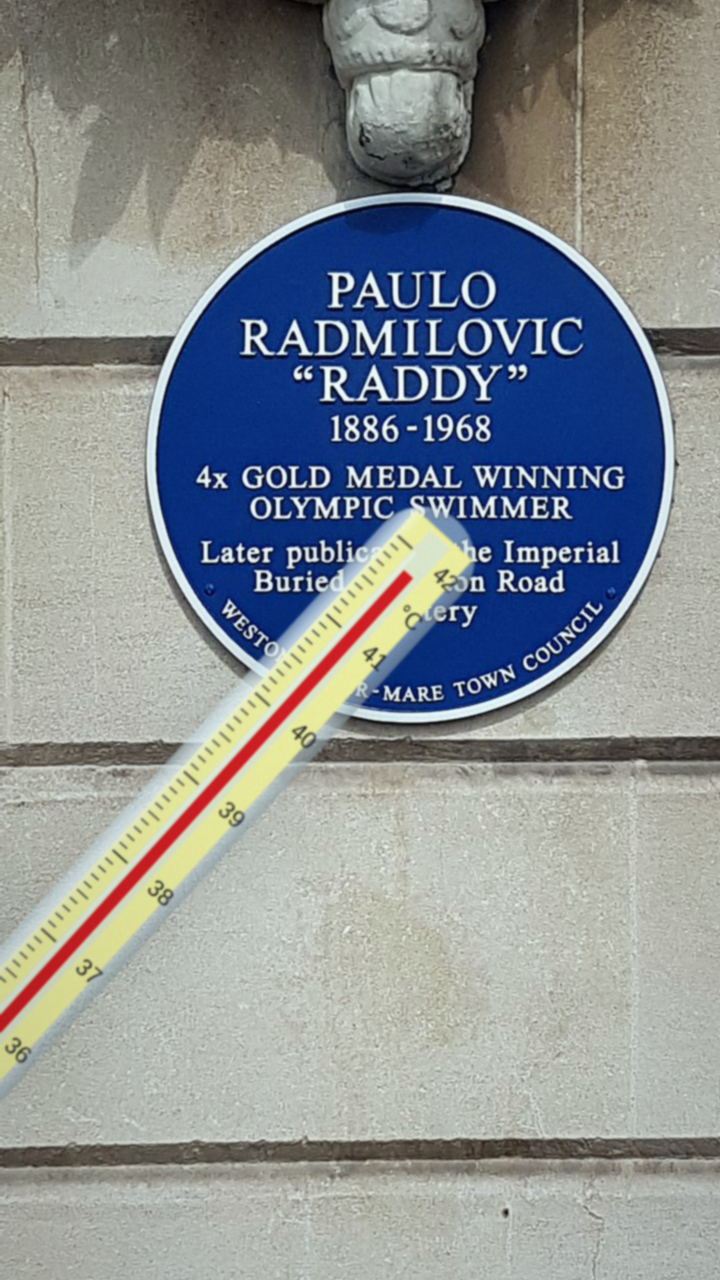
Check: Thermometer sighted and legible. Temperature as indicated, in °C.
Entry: 41.8 °C
